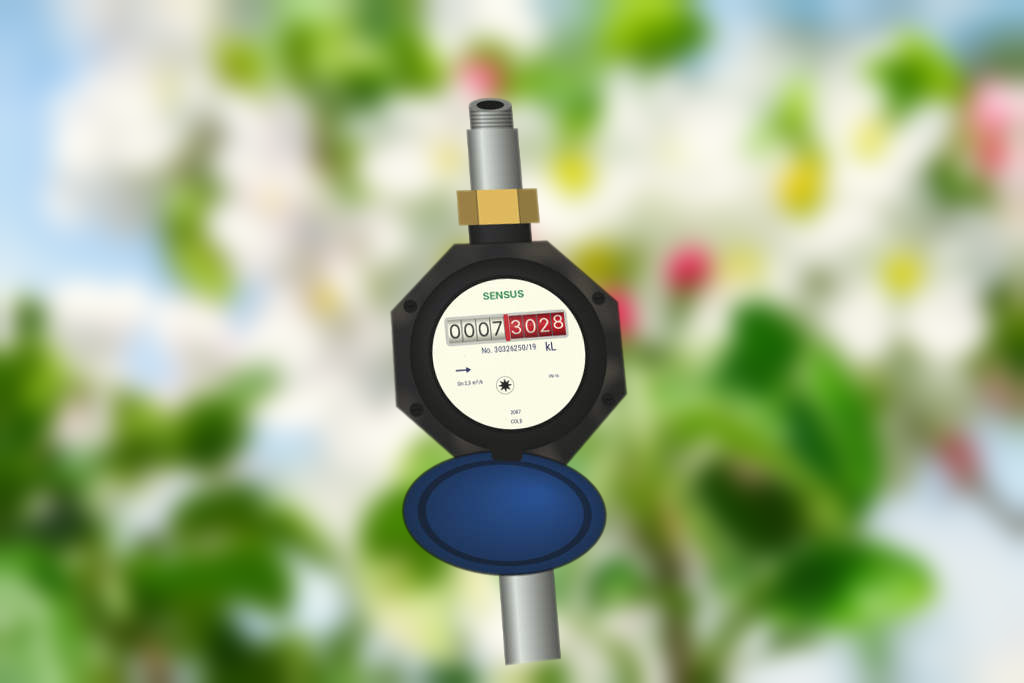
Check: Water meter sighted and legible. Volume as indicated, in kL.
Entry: 7.3028 kL
